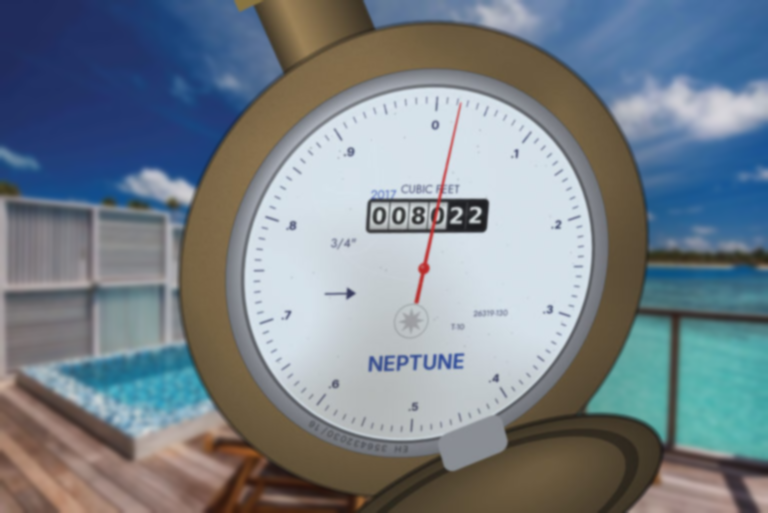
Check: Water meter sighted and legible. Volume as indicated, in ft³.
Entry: 8022.02 ft³
